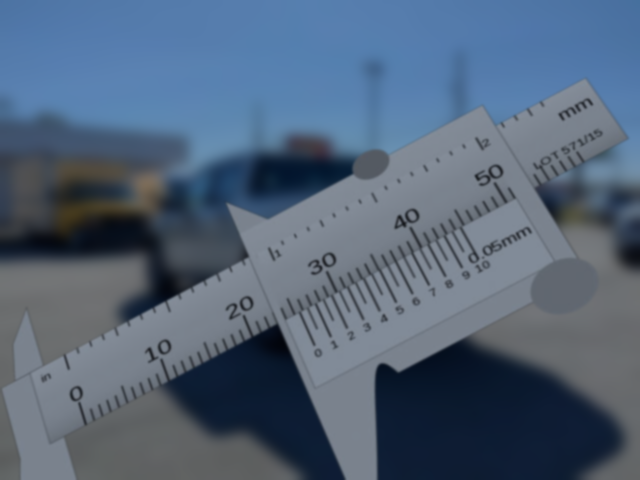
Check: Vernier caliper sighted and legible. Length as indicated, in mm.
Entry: 25.6 mm
